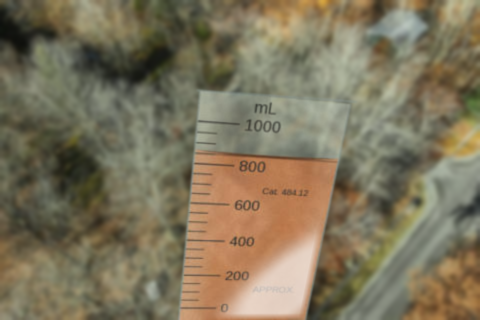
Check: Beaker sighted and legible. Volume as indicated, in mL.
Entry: 850 mL
